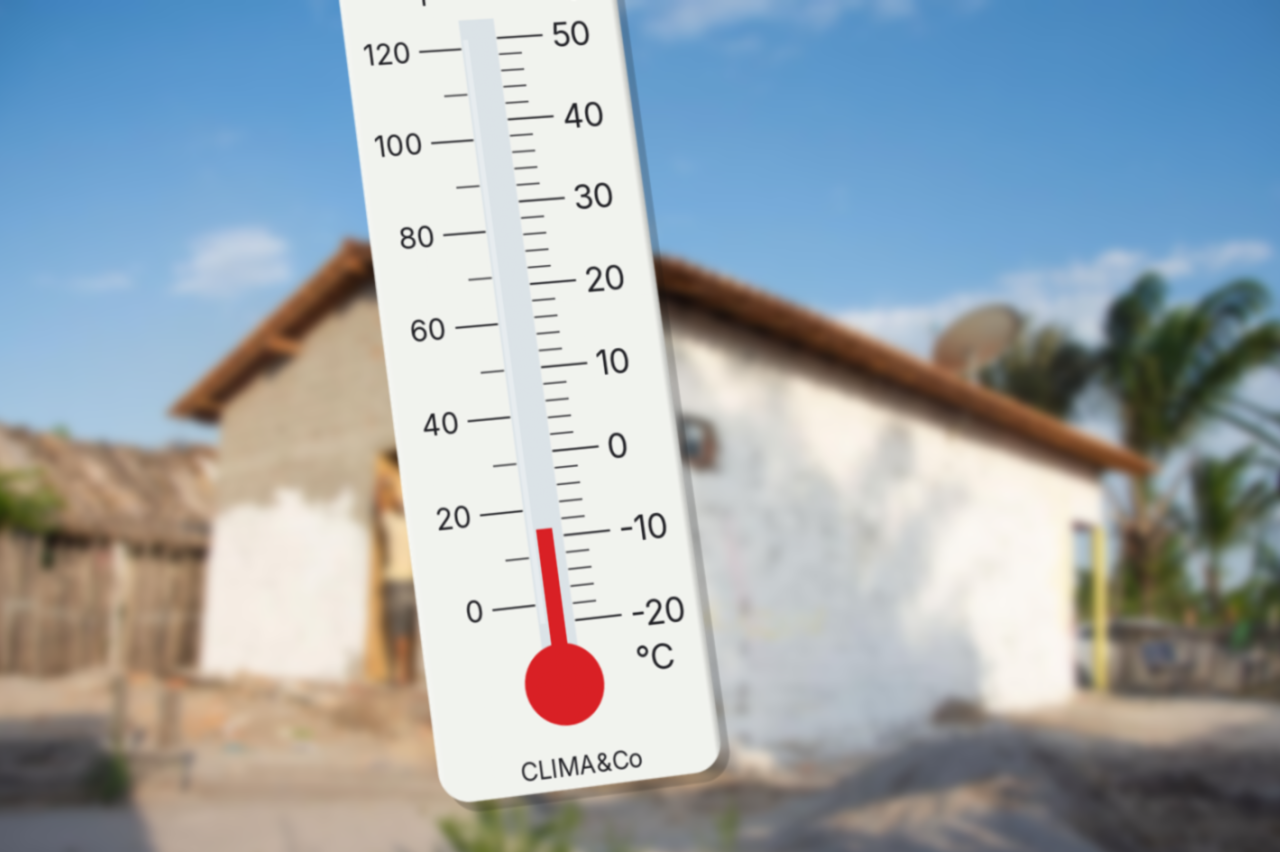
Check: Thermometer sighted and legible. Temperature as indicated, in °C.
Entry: -9 °C
